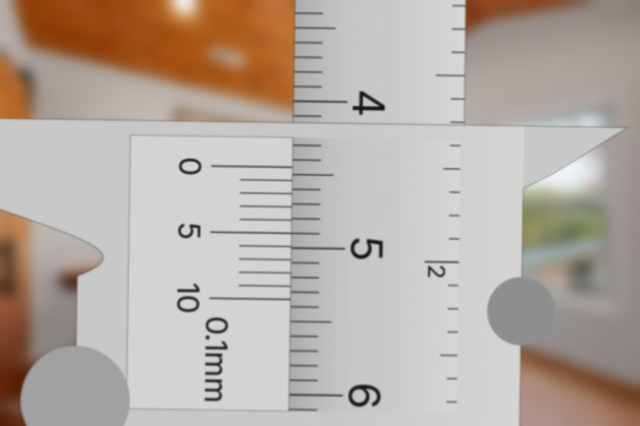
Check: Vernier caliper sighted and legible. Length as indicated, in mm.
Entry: 44.5 mm
